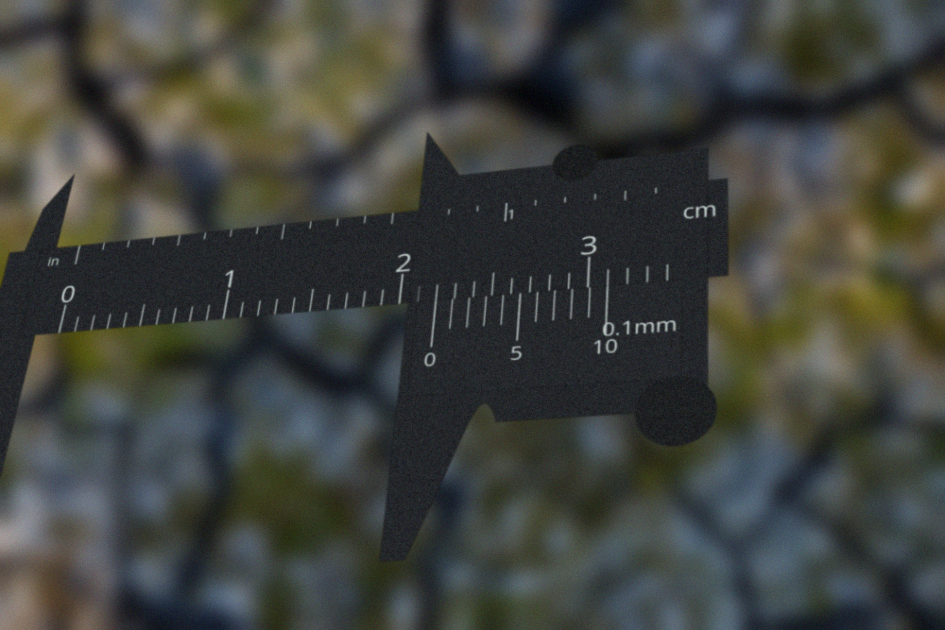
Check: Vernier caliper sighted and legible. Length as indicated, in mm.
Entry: 22.0 mm
